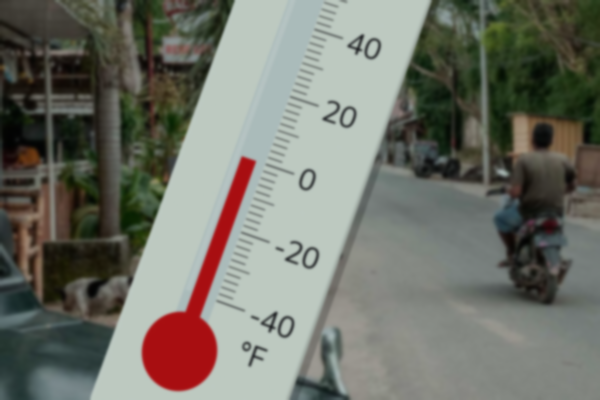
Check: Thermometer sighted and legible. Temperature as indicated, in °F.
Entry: 0 °F
